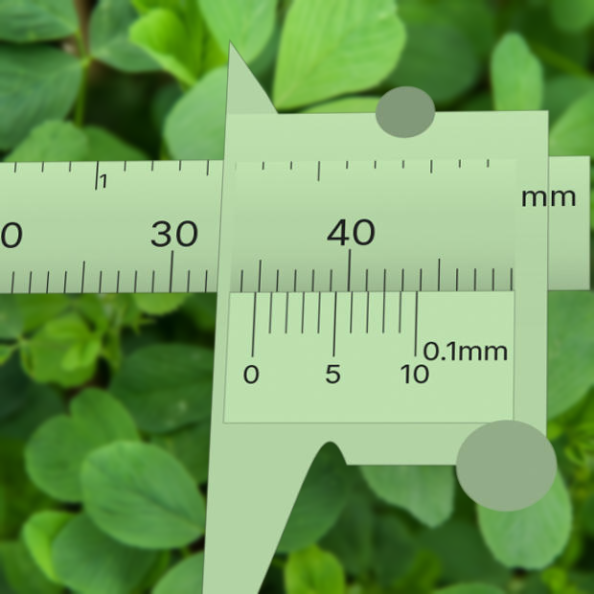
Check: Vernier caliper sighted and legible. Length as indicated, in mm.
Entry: 34.8 mm
